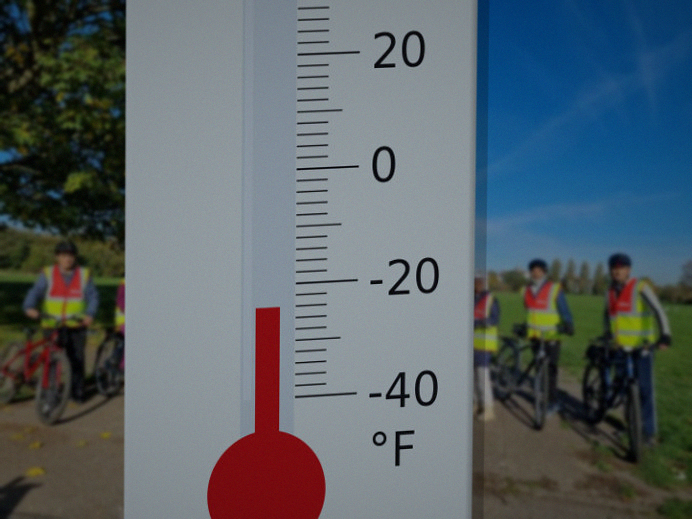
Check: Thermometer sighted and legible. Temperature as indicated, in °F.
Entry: -24 °F
